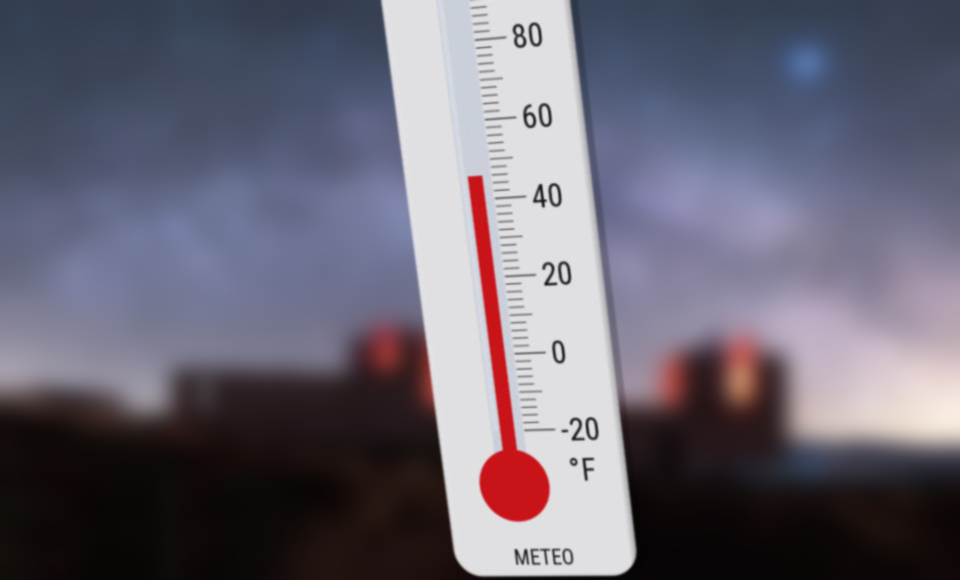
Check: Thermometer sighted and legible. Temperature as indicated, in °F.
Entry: 46 °F
